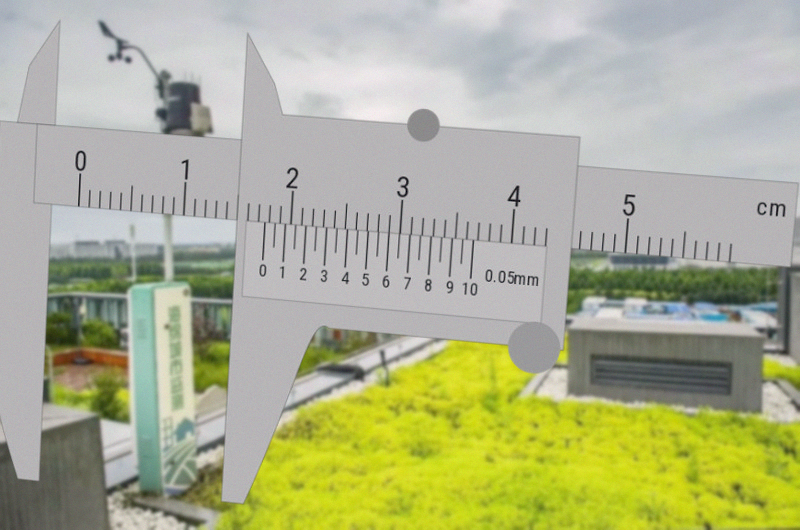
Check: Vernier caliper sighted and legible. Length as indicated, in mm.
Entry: 17.6 mm
